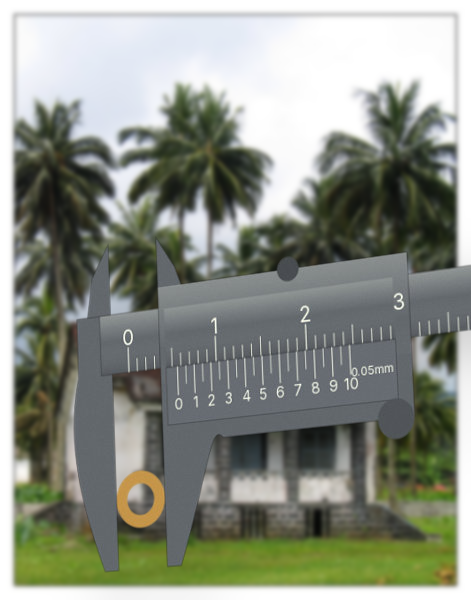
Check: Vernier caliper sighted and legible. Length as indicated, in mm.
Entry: 5.6 mm
